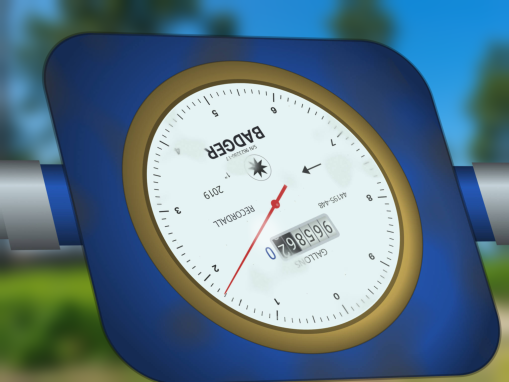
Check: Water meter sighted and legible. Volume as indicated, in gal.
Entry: 9658621.7 gal
